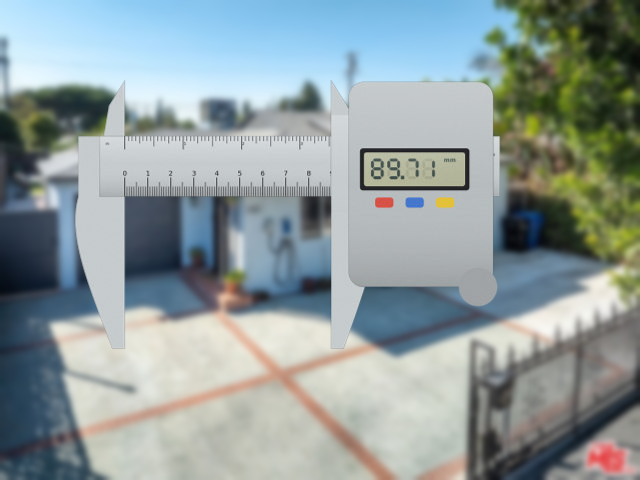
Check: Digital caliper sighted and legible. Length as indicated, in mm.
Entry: 89.71 mm
